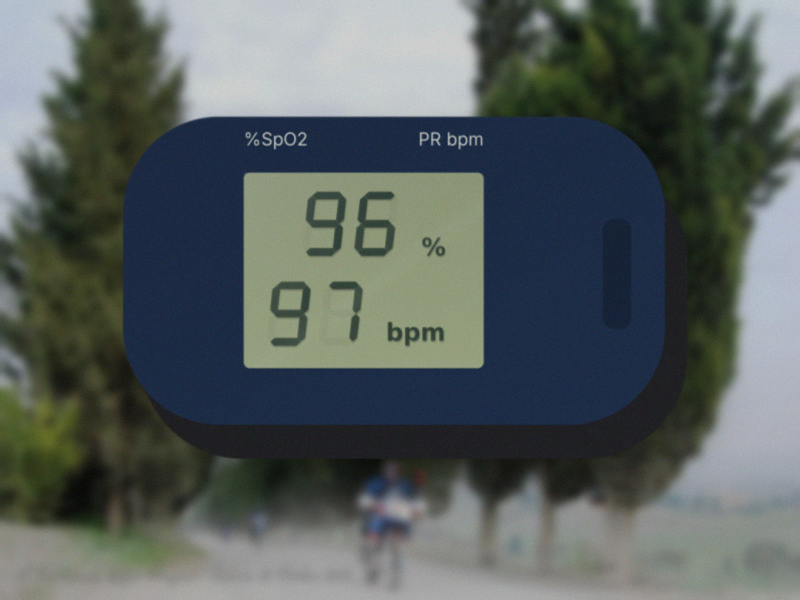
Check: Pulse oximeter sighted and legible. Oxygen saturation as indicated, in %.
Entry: 96 %
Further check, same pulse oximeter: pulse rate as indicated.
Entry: 97 bpm
